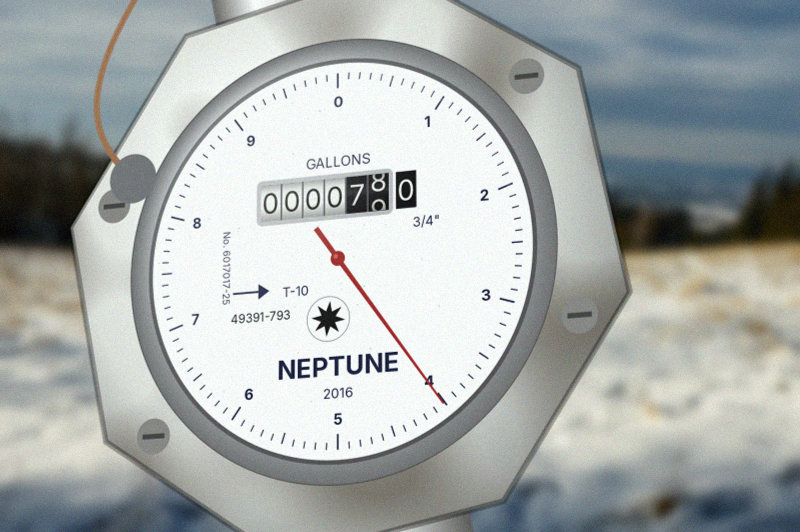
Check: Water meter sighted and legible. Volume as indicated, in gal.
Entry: 784.0 gal
